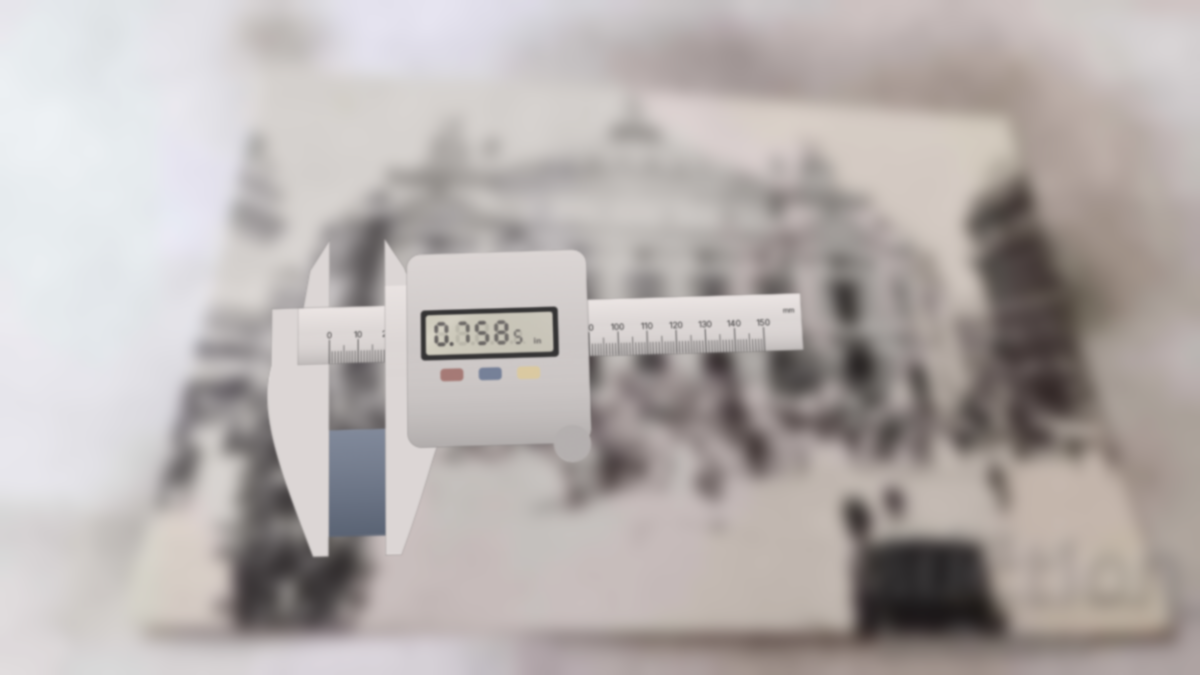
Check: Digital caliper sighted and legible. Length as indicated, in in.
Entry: 0.7585 in
